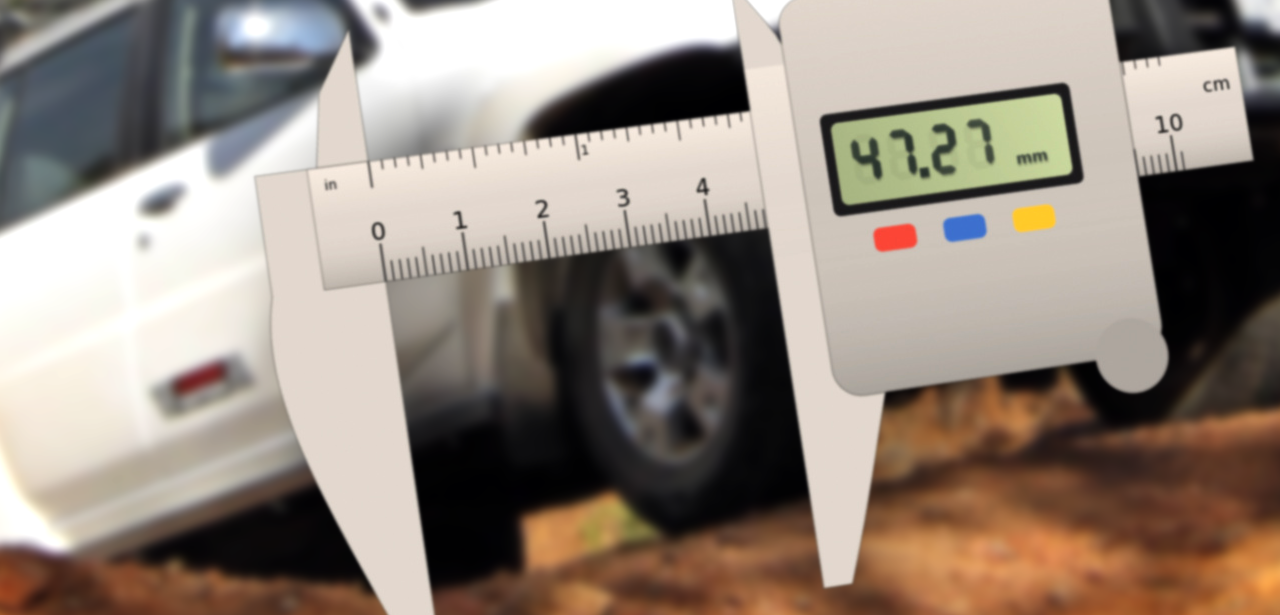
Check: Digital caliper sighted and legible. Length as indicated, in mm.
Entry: 47.27 mm
